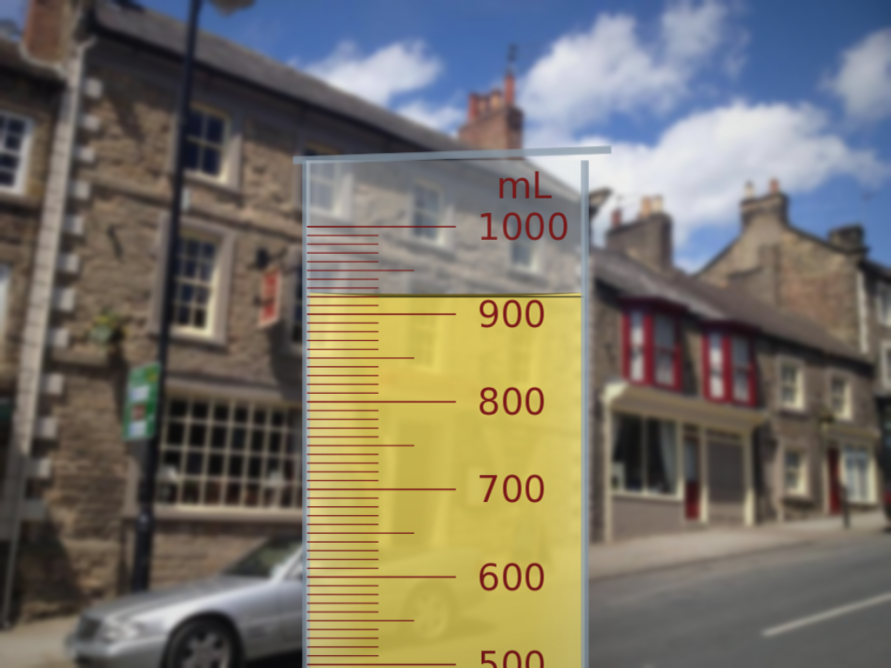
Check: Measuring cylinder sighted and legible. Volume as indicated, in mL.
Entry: 920 mL
